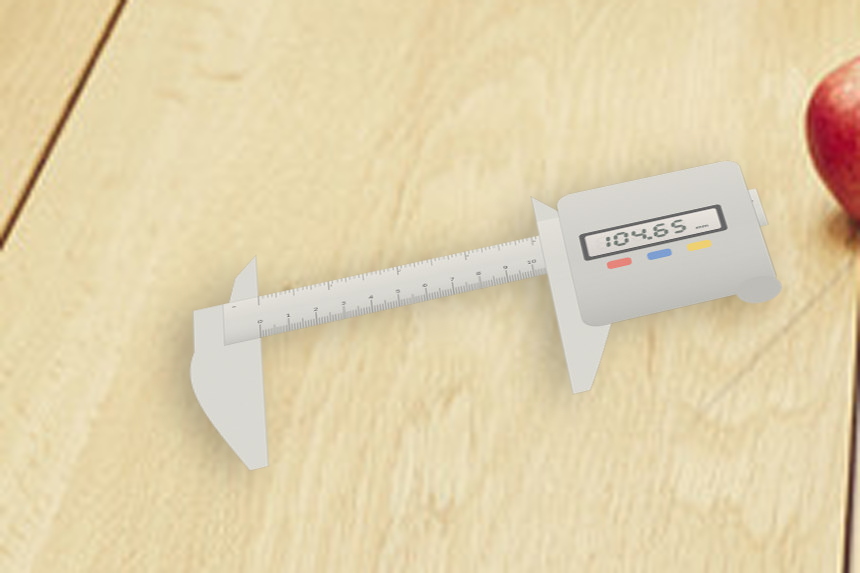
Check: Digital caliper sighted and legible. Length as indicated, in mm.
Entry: 104.65 mm
